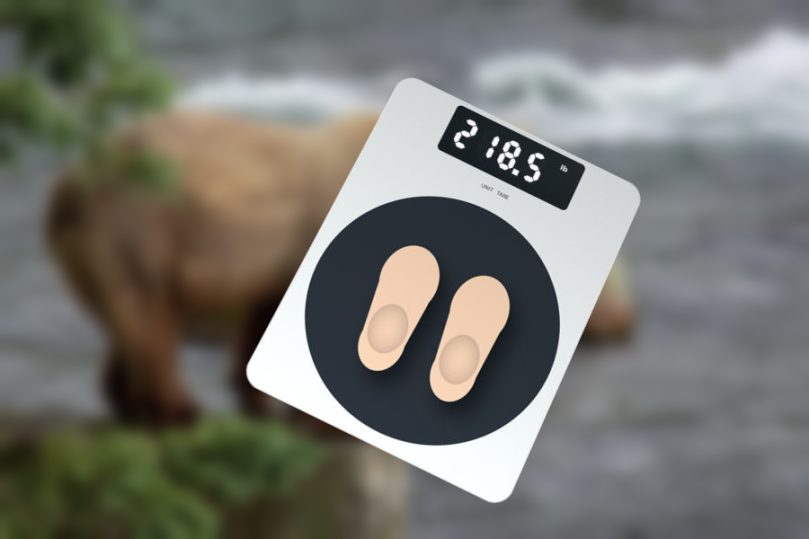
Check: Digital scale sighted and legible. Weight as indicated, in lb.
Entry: 218.5 lb
